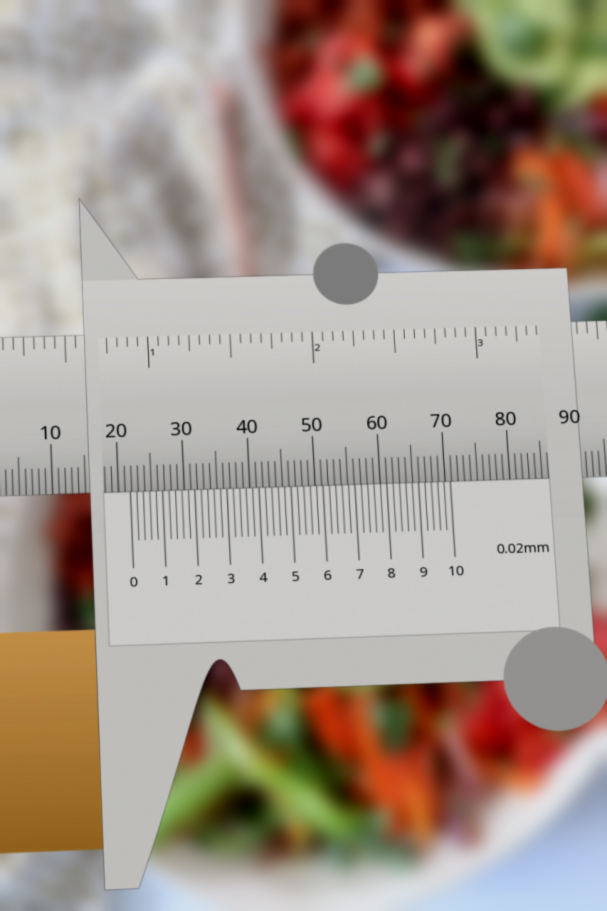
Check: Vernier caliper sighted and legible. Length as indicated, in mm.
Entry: 21.8 mm
